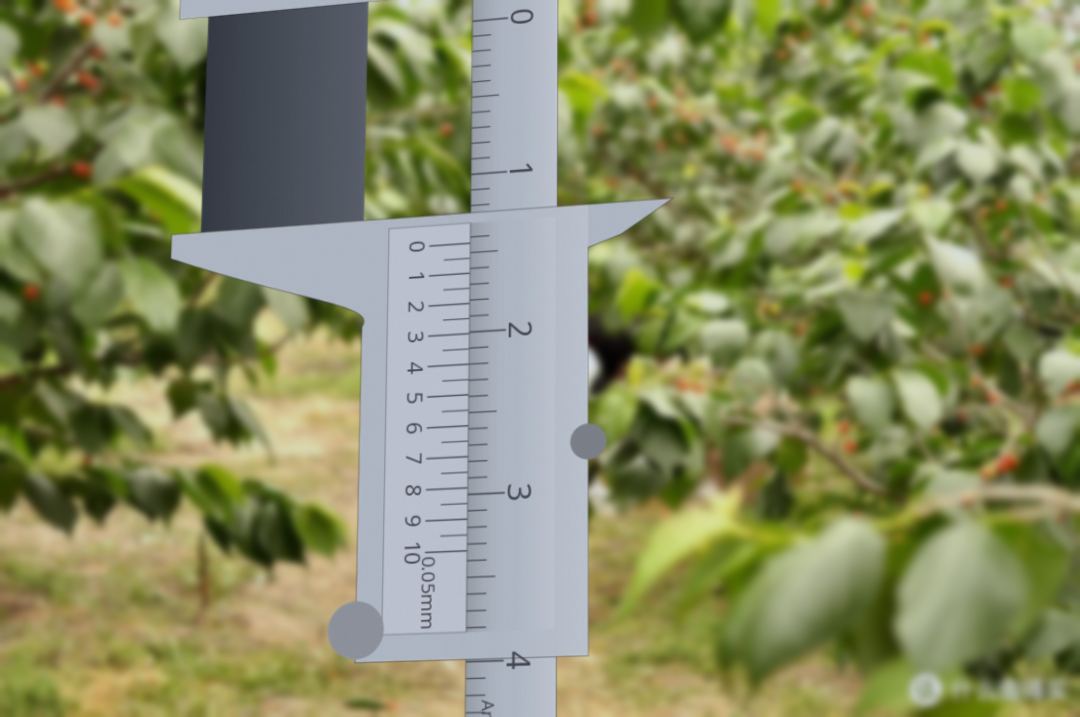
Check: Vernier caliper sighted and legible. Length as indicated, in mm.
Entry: 14.4 mm
